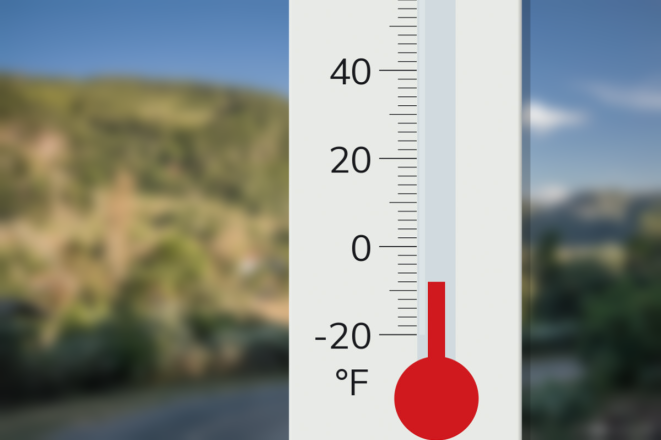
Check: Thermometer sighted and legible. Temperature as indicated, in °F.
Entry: -8 °F
